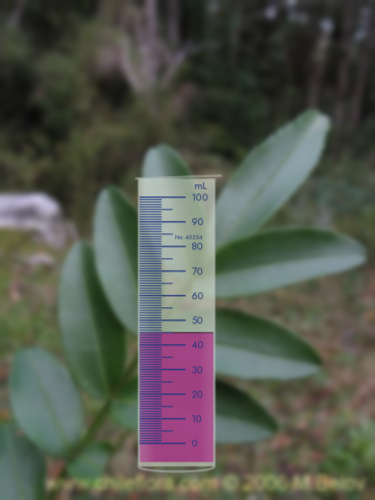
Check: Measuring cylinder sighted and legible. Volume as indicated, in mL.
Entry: 45 mL
